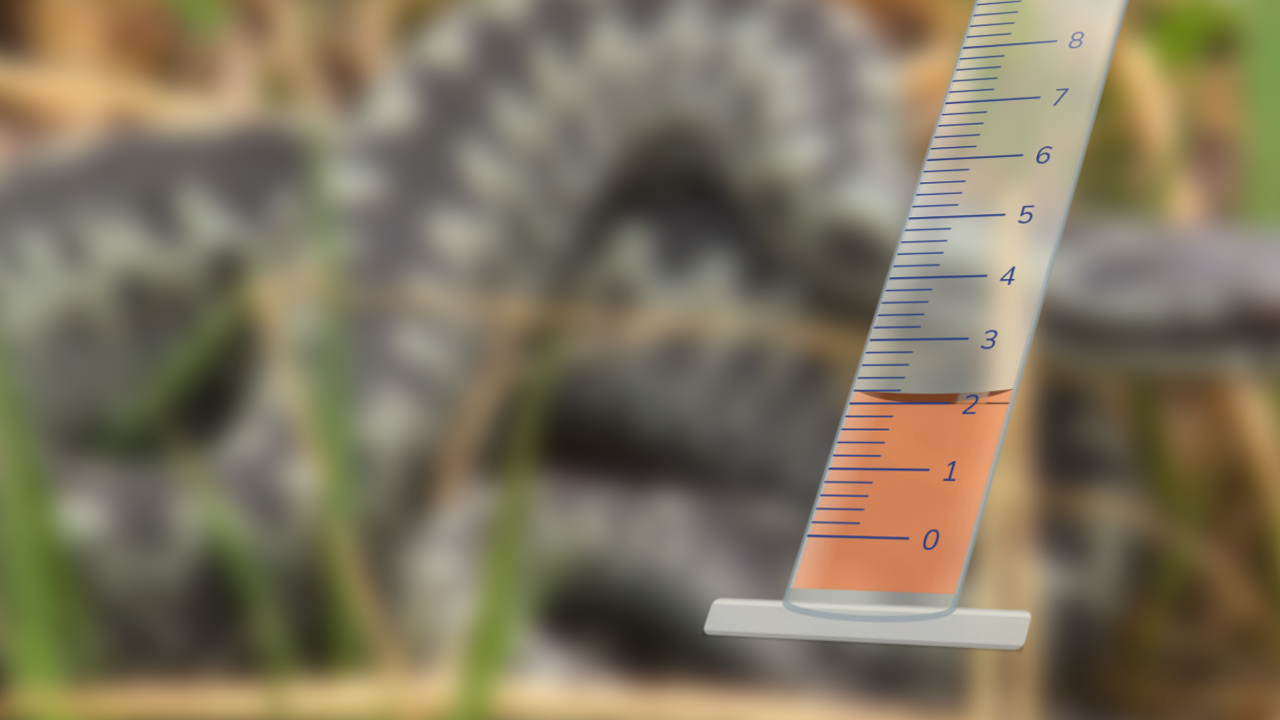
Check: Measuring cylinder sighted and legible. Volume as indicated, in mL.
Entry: 2 mL
